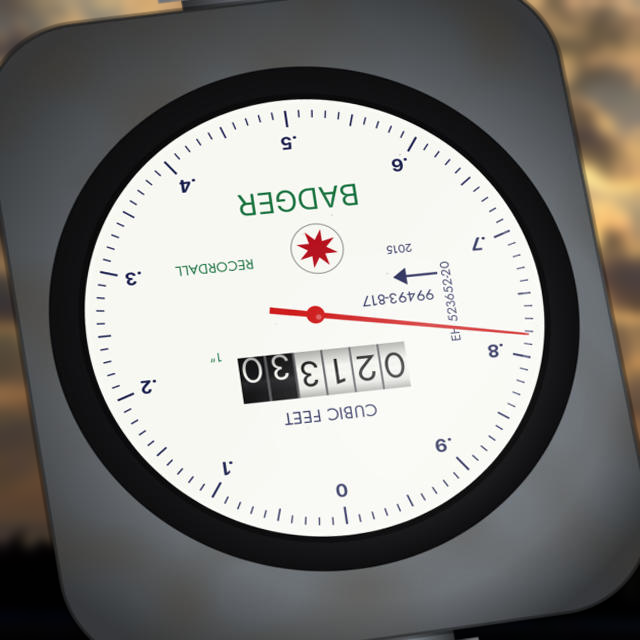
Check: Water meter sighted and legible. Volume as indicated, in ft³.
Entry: 21329.78 ft³
